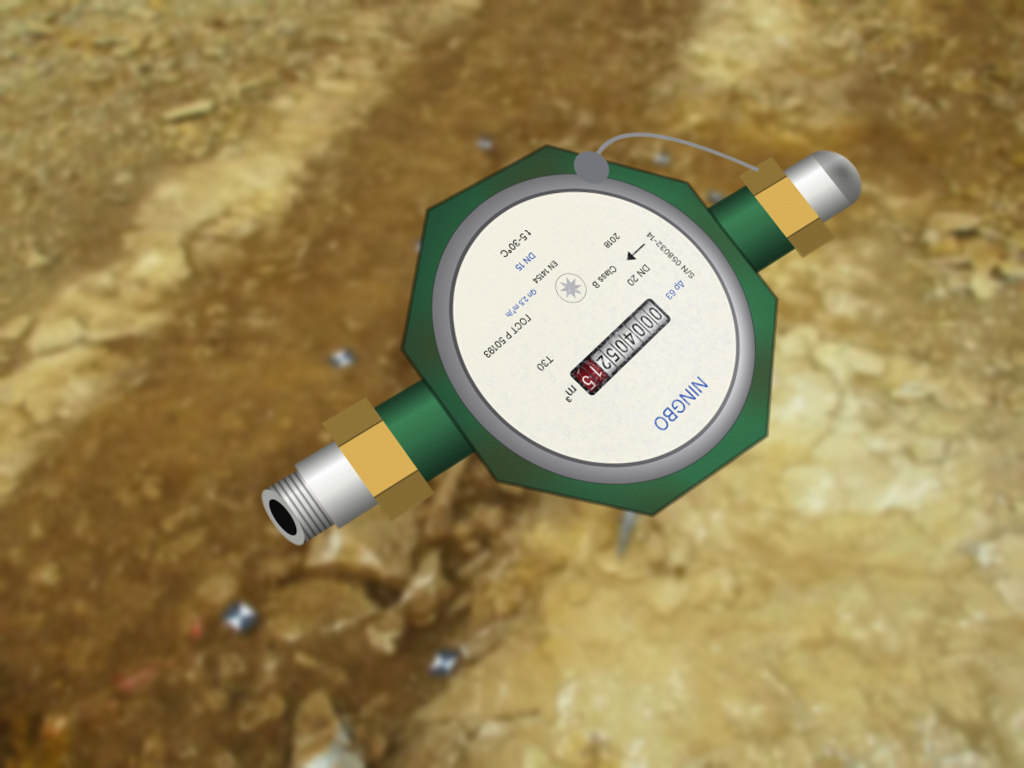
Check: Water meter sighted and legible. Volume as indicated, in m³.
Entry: 4052.15 m³
